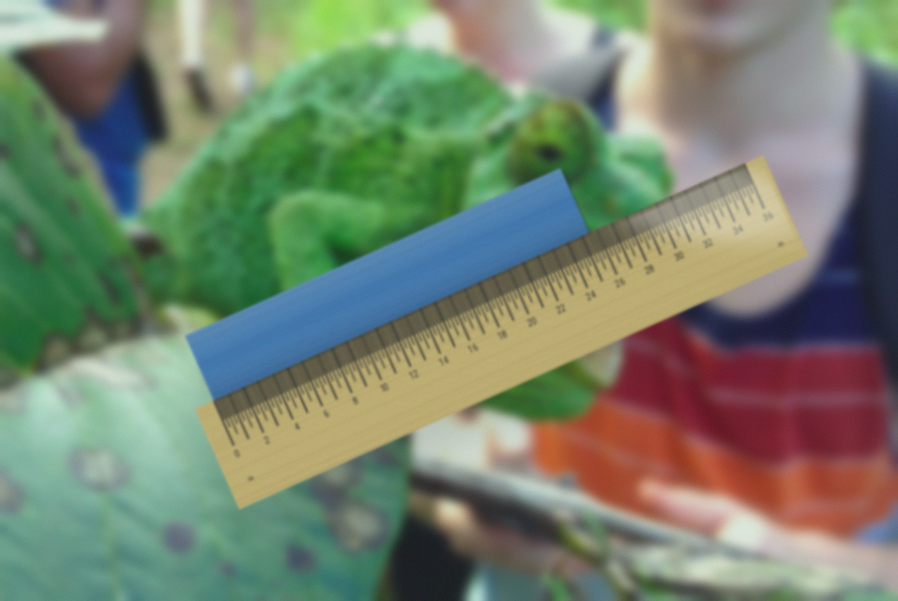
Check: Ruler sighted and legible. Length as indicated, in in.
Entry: 25.5 in
